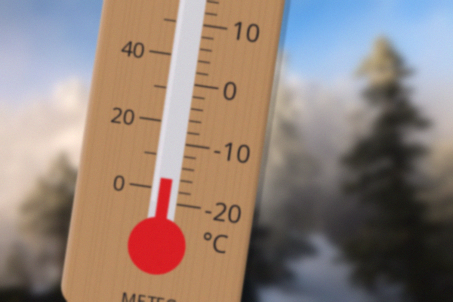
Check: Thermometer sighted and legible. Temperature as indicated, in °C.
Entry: -16 °C
